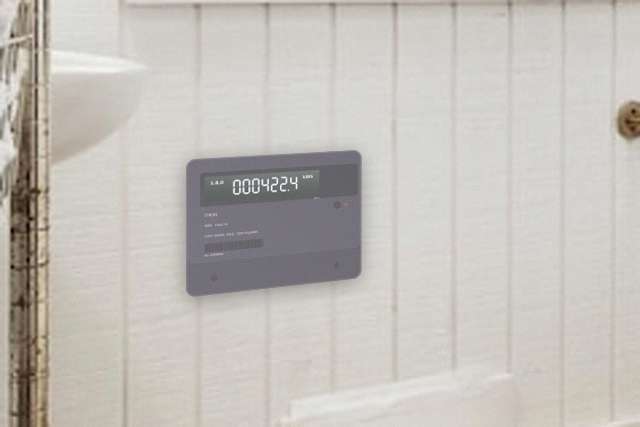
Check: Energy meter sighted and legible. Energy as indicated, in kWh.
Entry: 422.4 kWh
